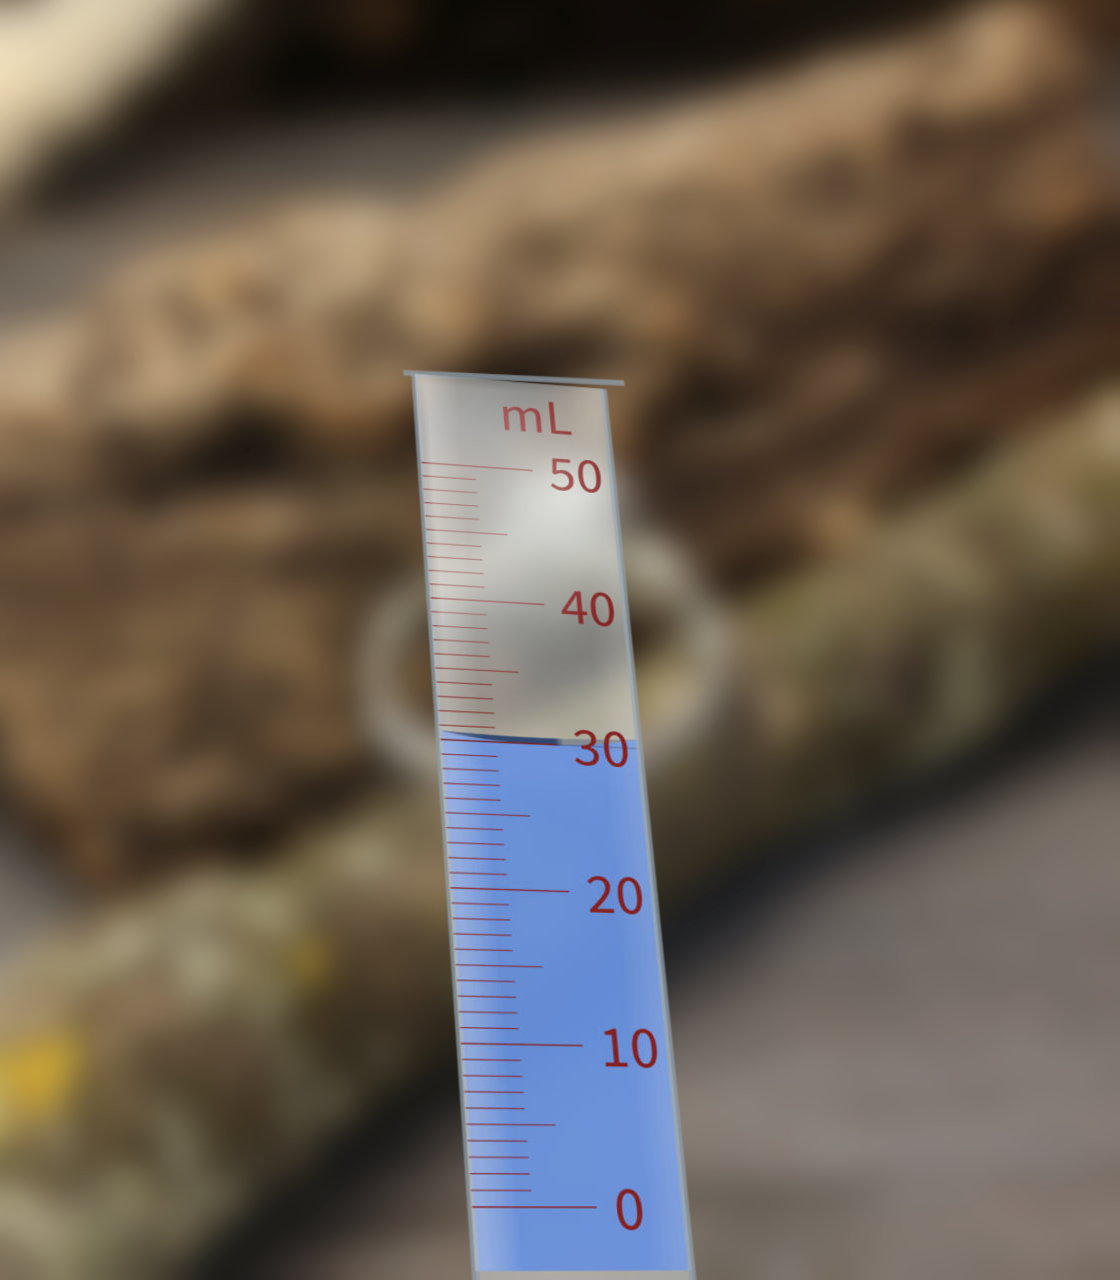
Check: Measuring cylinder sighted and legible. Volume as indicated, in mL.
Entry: 30 mL
